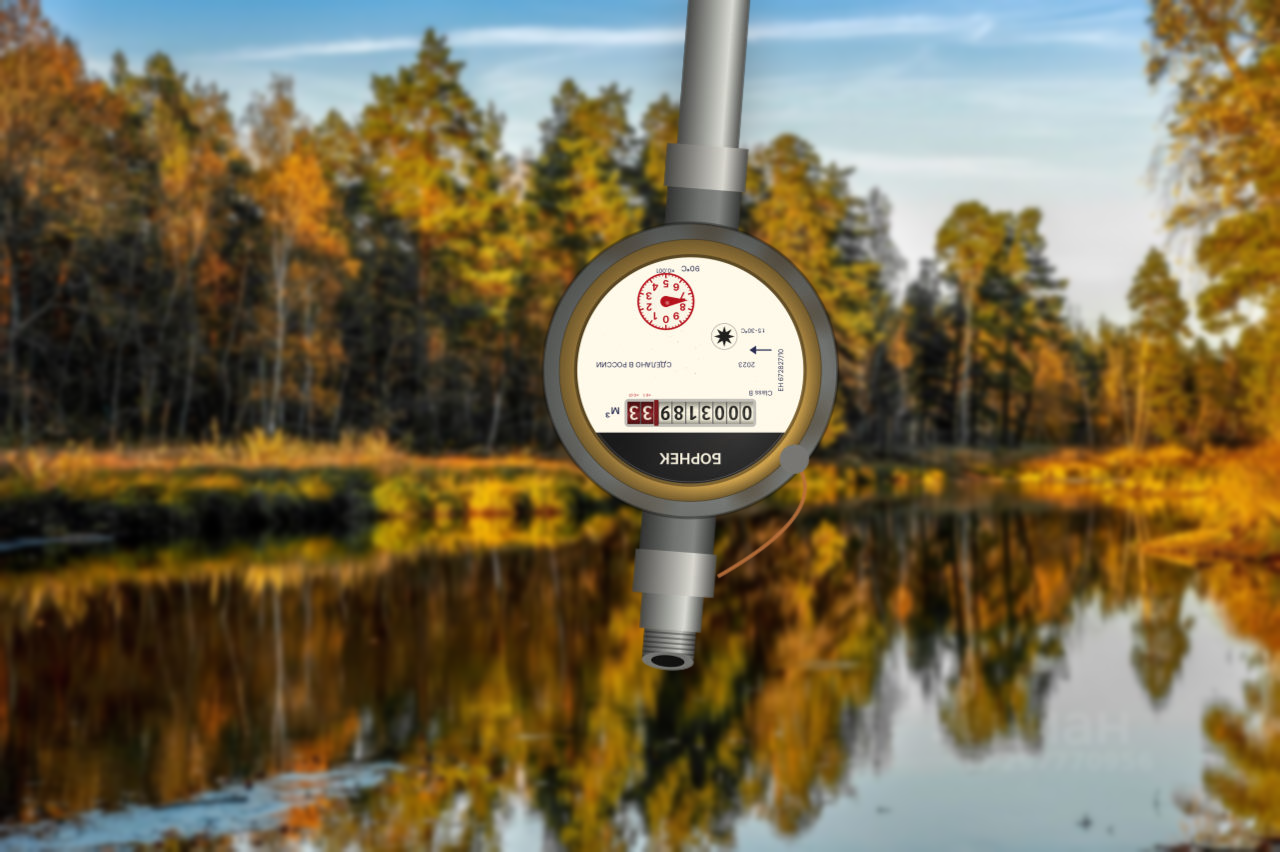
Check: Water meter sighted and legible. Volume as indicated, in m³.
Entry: 3189.337 m³
